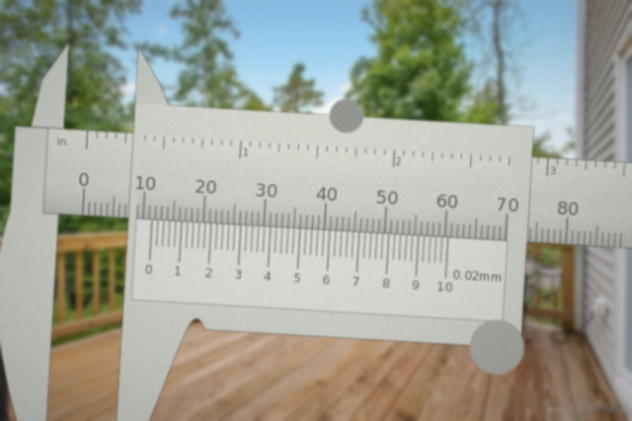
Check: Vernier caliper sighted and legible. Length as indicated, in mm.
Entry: 11.5 mm
